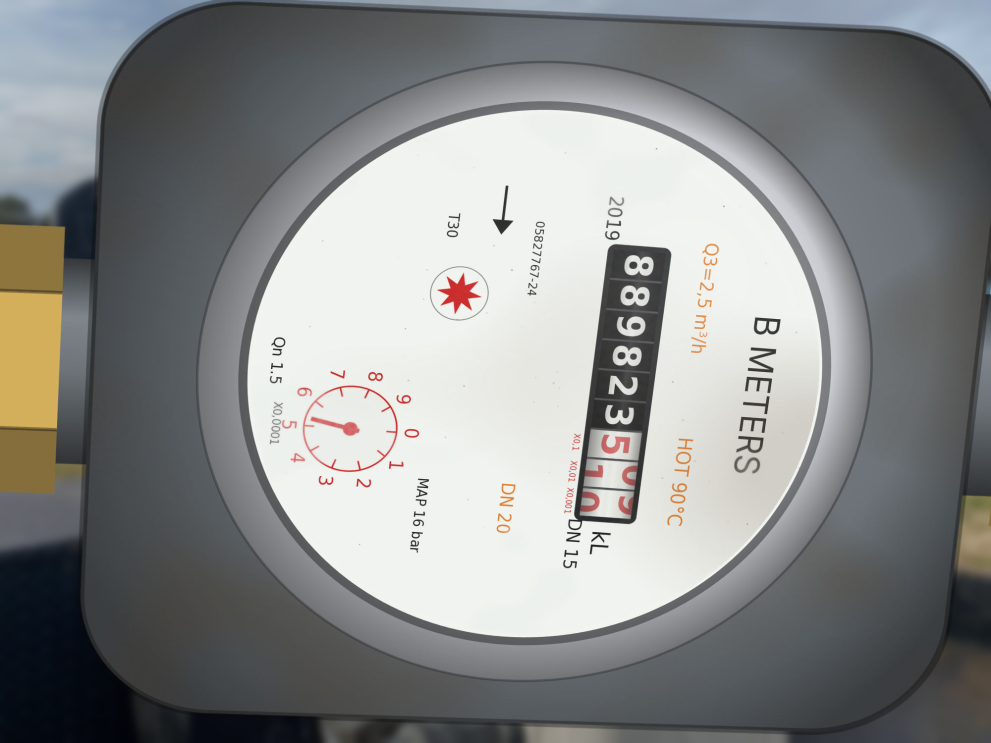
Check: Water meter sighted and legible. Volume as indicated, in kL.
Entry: 889823.5095 kL
